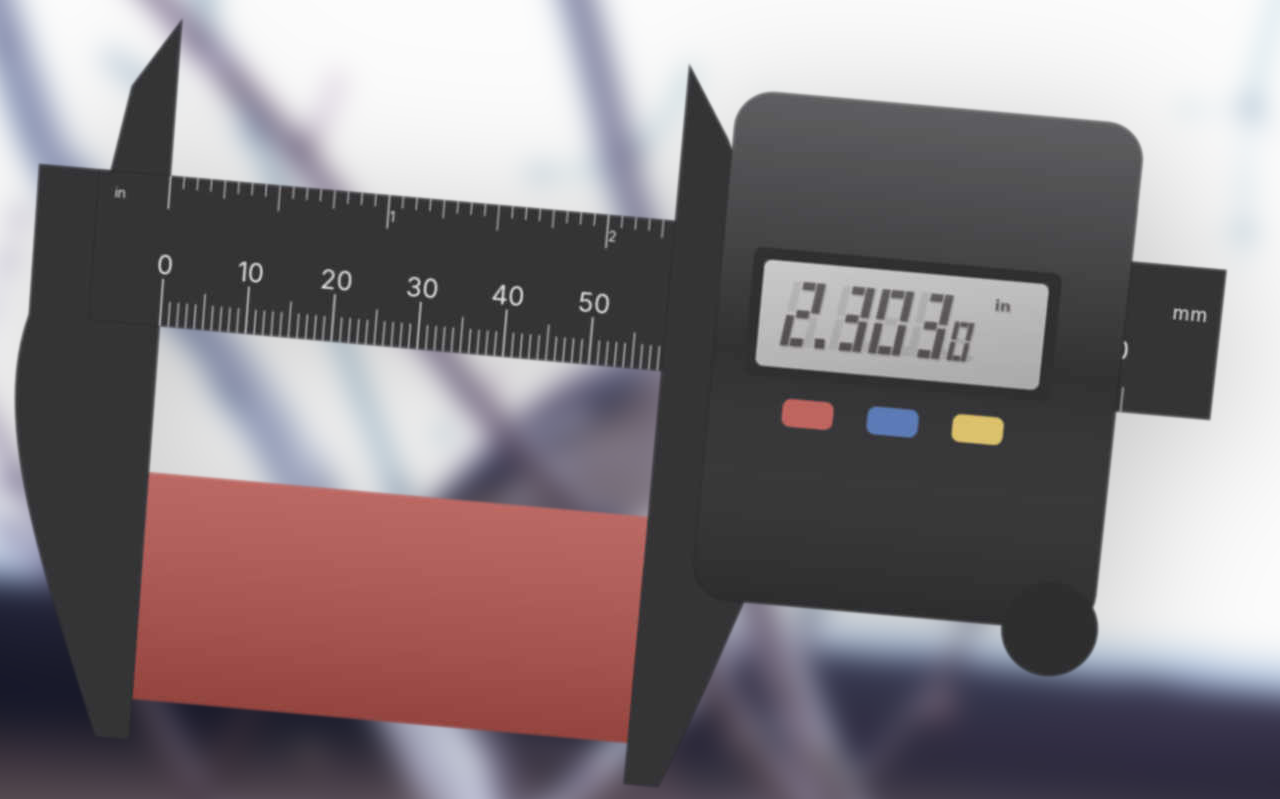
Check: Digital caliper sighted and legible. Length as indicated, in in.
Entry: 2.3030 in
